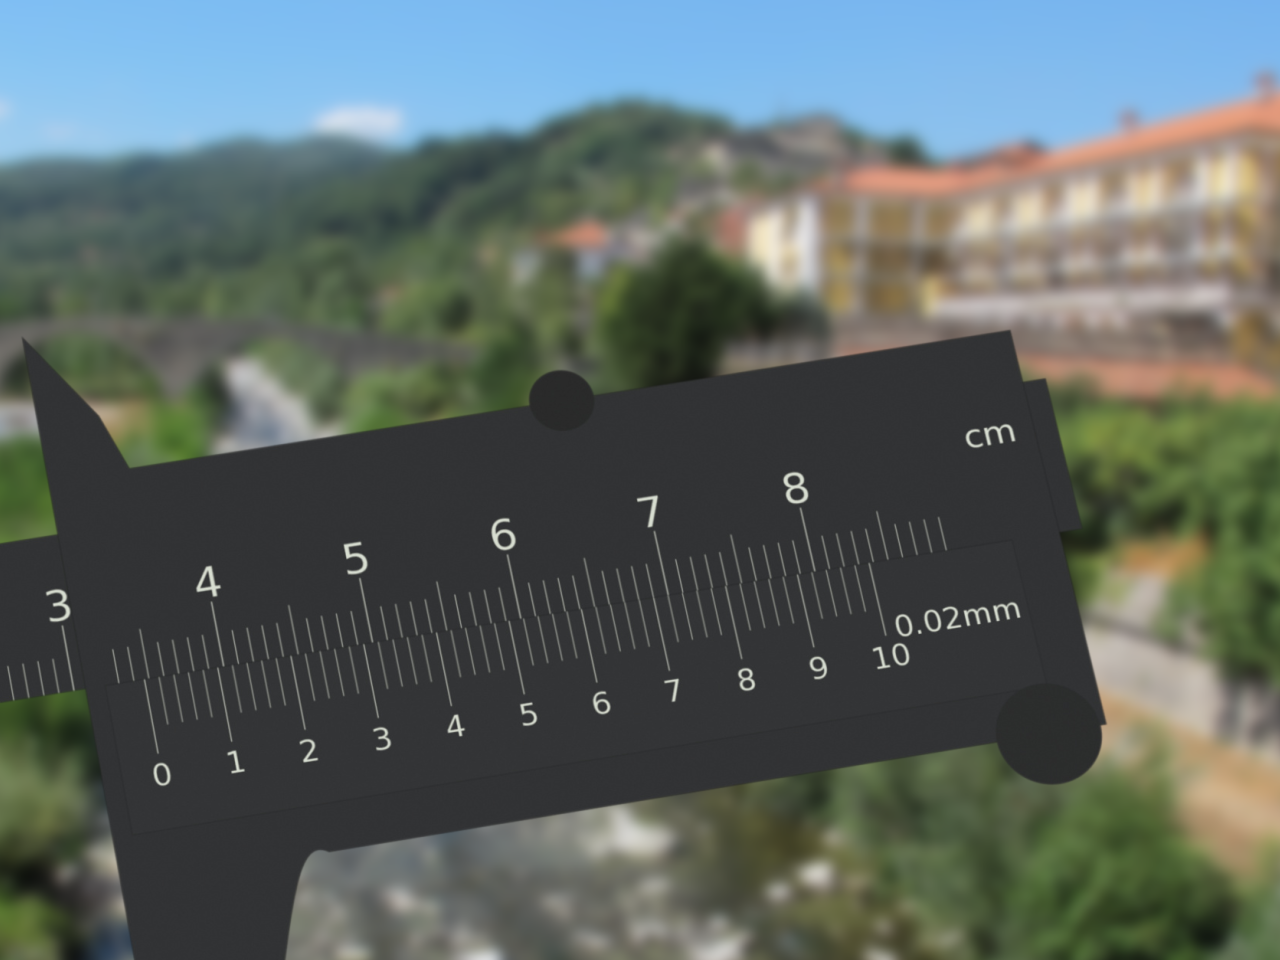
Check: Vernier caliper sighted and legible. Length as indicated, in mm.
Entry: 34.7 mm
